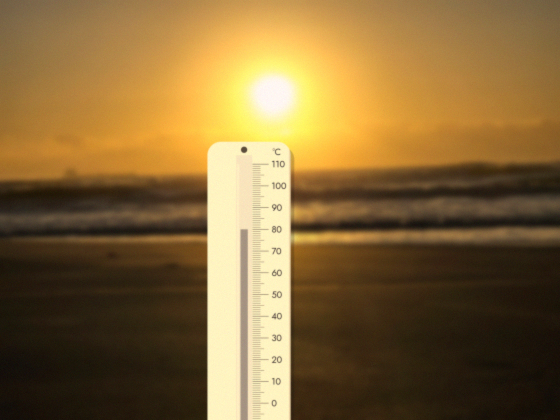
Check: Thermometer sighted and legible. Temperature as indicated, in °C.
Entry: 80 °C
